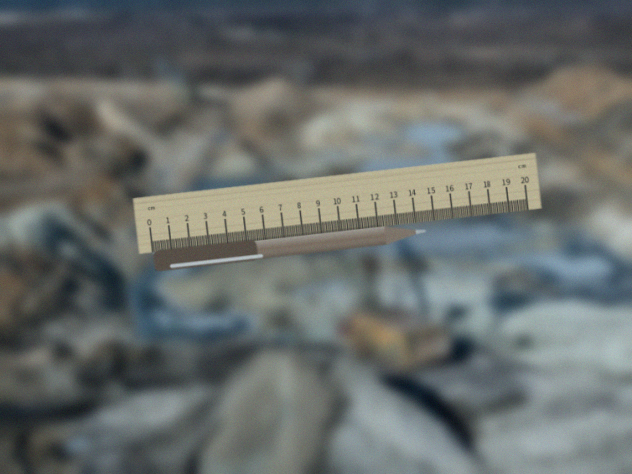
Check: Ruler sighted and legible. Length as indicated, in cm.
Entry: 14.5 cm
